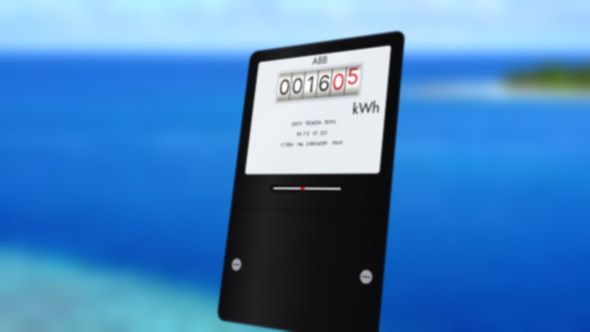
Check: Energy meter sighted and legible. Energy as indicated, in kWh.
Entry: 16.05 kWh
